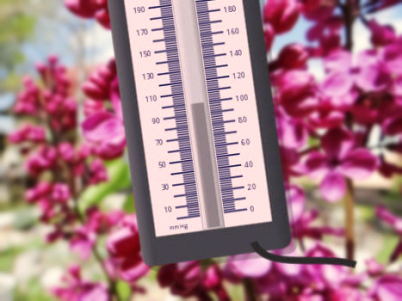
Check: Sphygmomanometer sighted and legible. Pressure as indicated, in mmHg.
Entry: 100 mmHg
